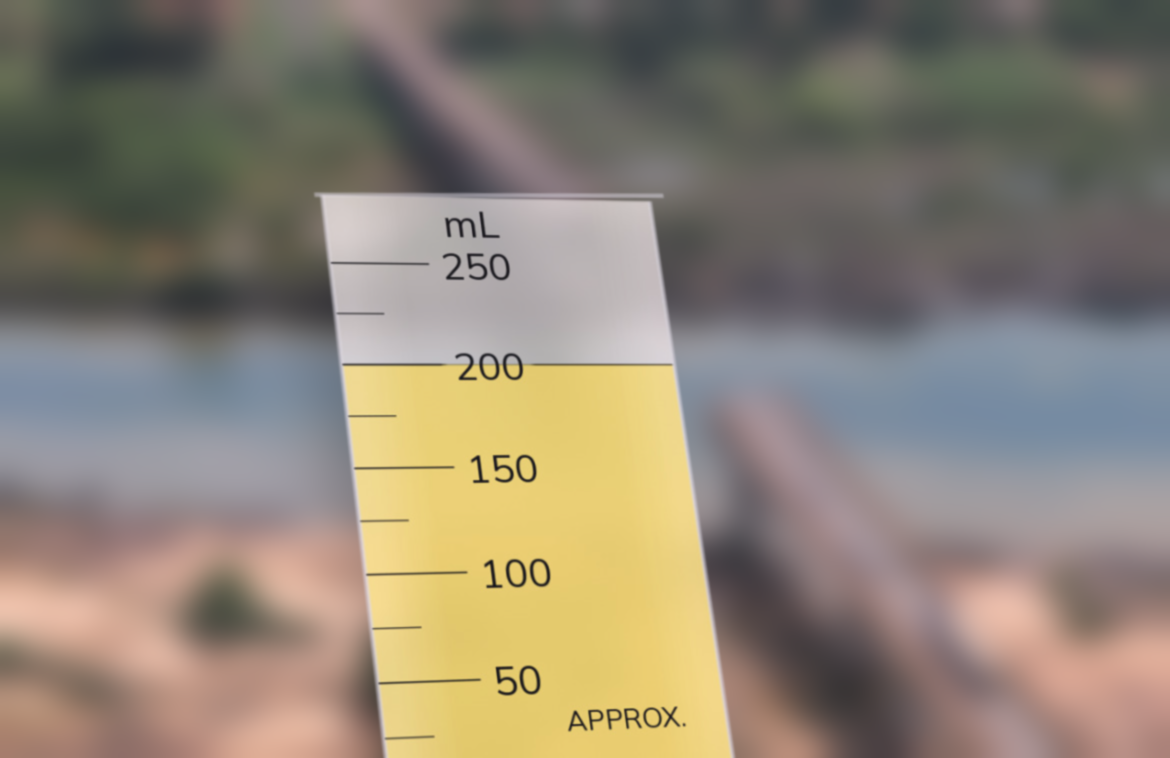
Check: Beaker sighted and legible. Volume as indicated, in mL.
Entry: 200 mL
